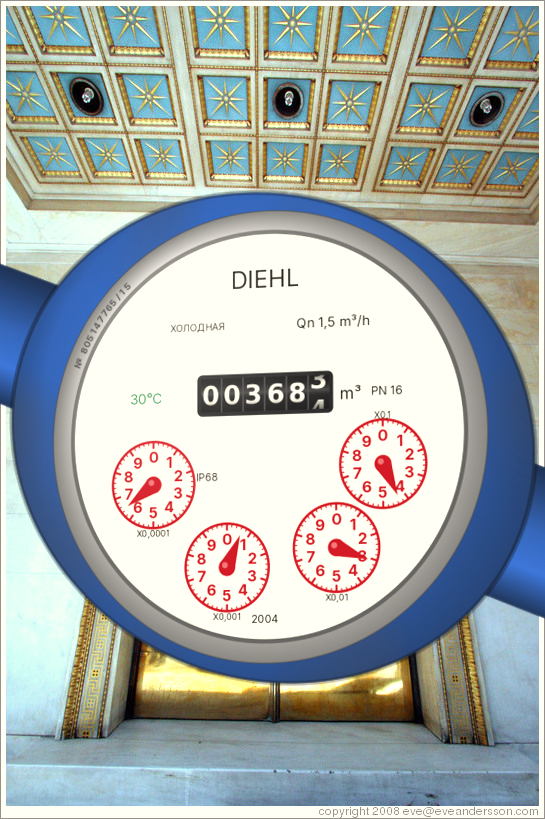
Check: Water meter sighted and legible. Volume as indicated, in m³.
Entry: 3683.4306 m³
